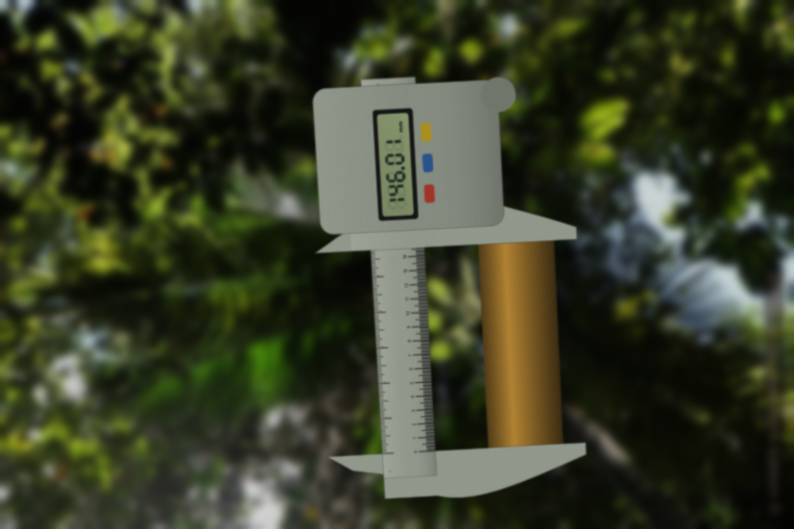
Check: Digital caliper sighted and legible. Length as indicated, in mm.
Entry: 146.01 mm
